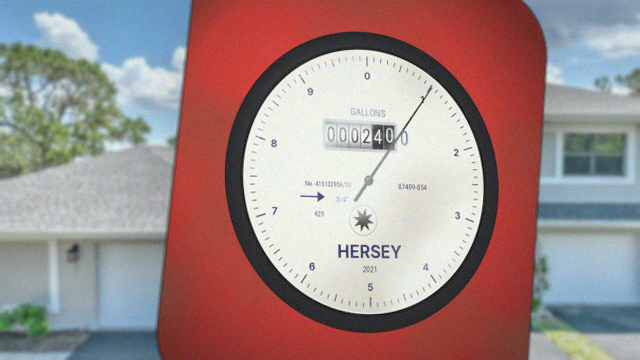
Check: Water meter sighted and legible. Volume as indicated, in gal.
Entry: 2401.0 gal
